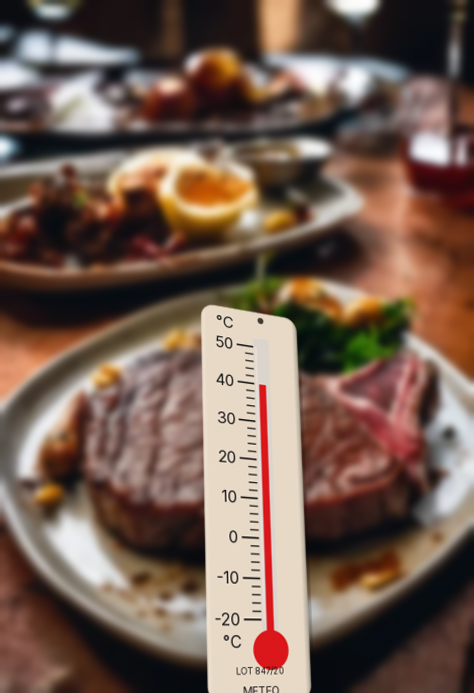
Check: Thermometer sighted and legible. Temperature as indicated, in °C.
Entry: 40 °C
